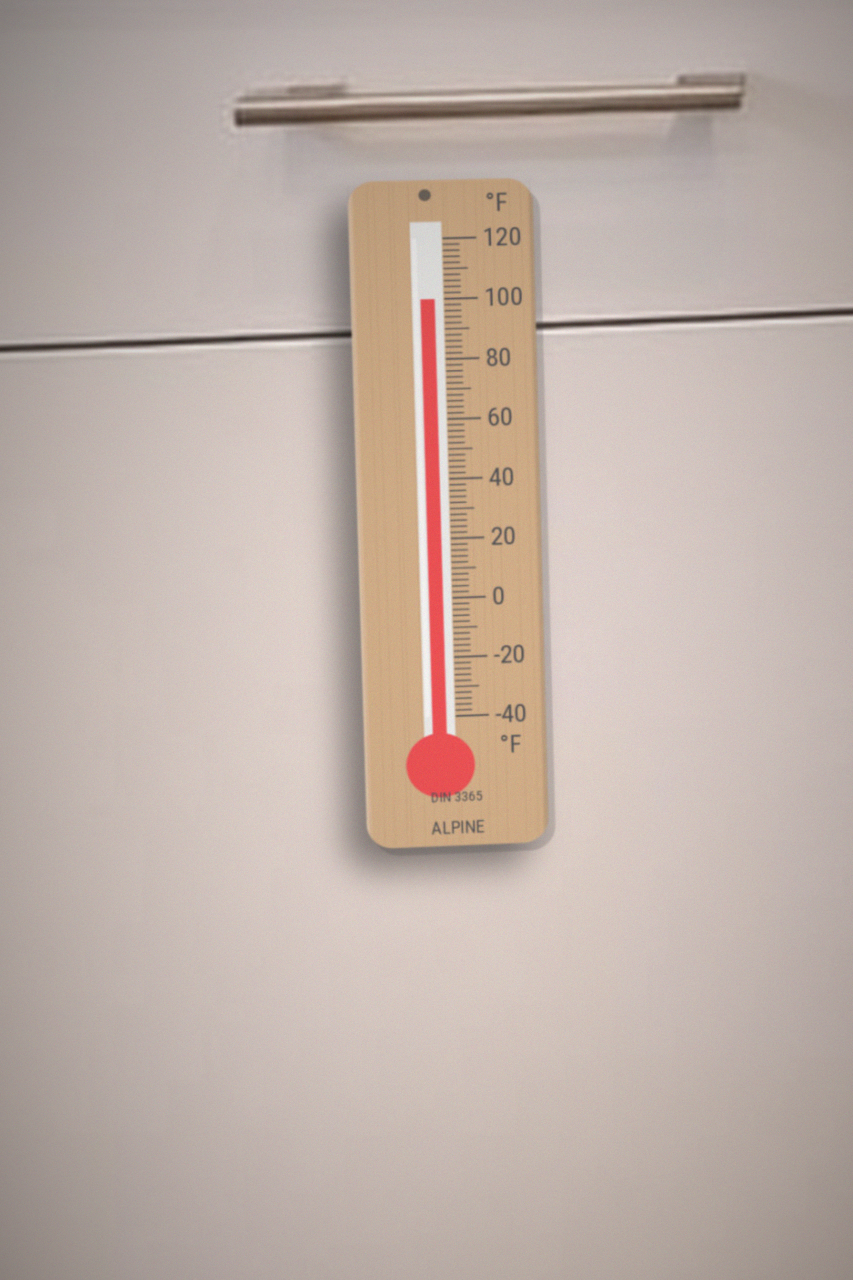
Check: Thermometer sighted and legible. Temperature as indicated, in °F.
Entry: 100 °F
